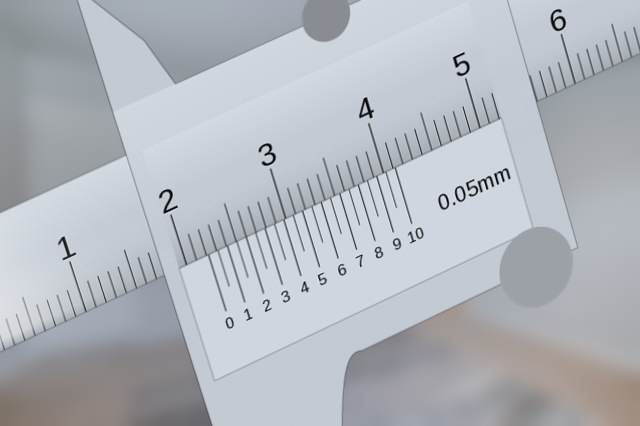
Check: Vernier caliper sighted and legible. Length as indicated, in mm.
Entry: 22.2 mm
